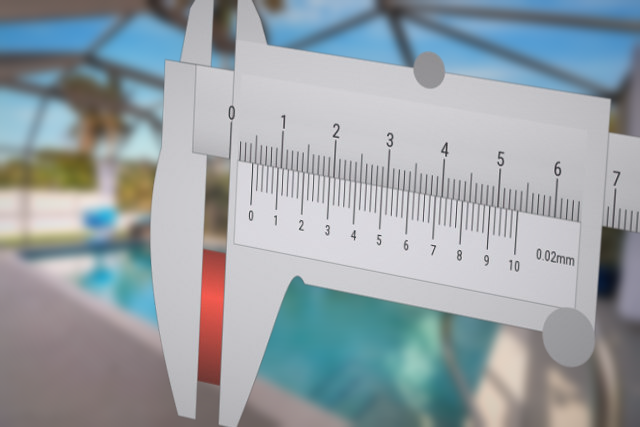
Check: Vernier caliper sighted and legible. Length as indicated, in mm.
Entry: 4.5 mm
